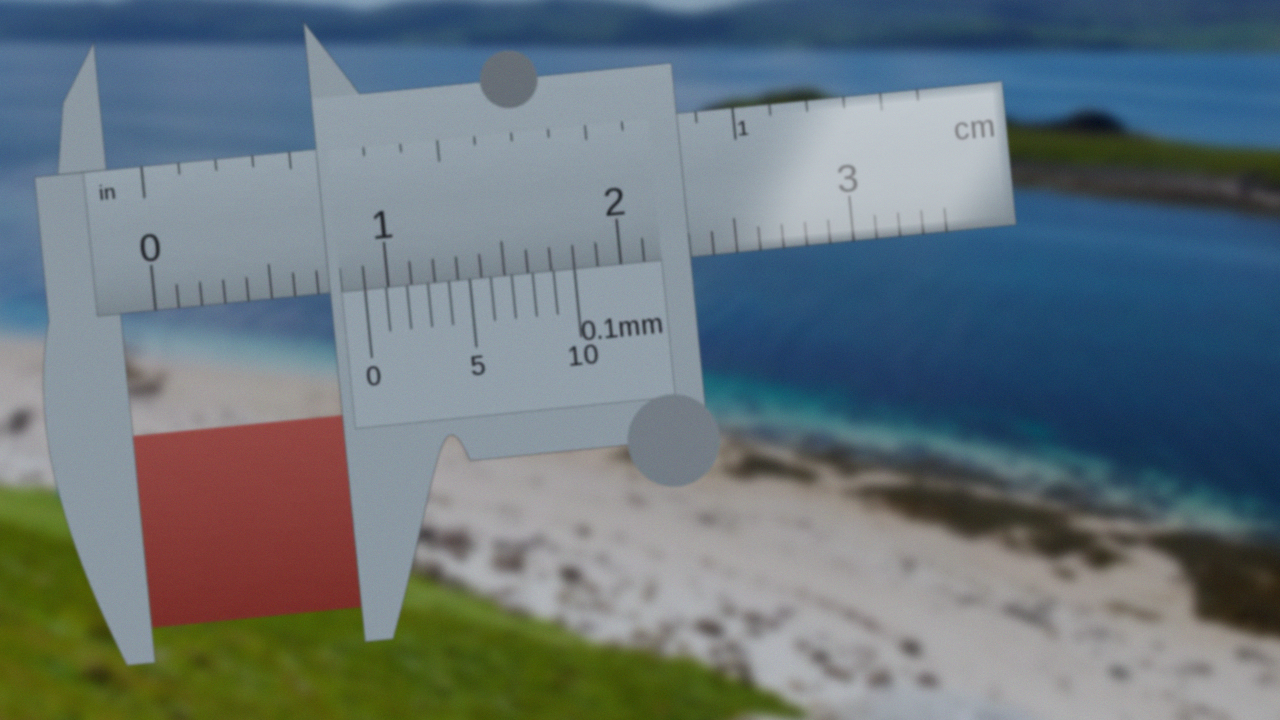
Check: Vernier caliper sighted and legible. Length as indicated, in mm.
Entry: 9.0 mm
